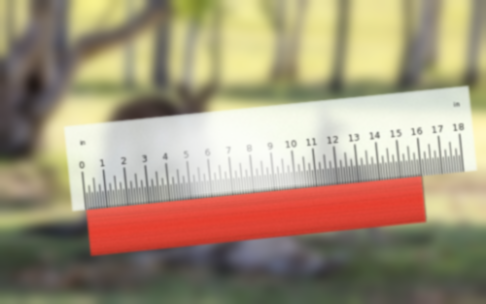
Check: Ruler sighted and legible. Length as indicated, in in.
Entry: 16 in
